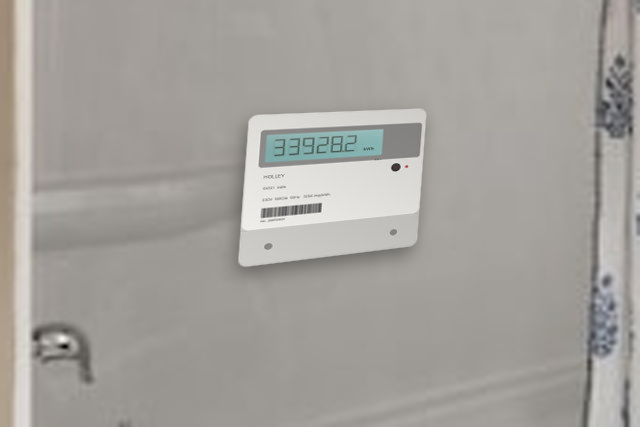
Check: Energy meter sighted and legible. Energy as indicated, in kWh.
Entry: 33928.2 kWh
